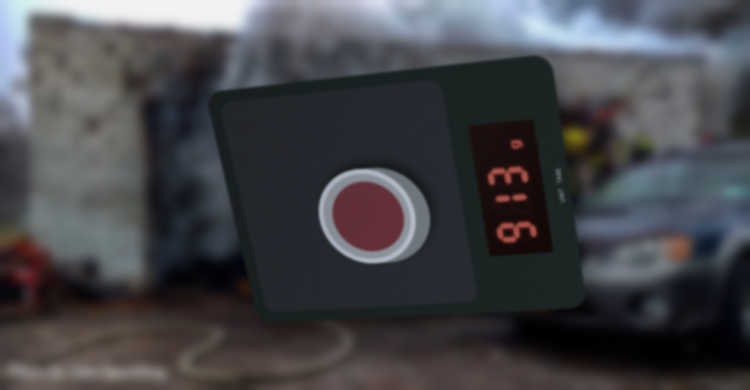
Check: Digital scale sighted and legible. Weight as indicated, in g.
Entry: 913 g
